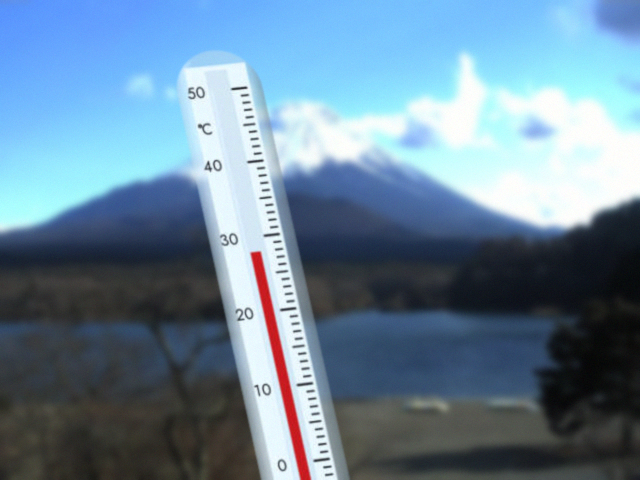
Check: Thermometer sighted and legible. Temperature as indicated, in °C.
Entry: 28 °C
